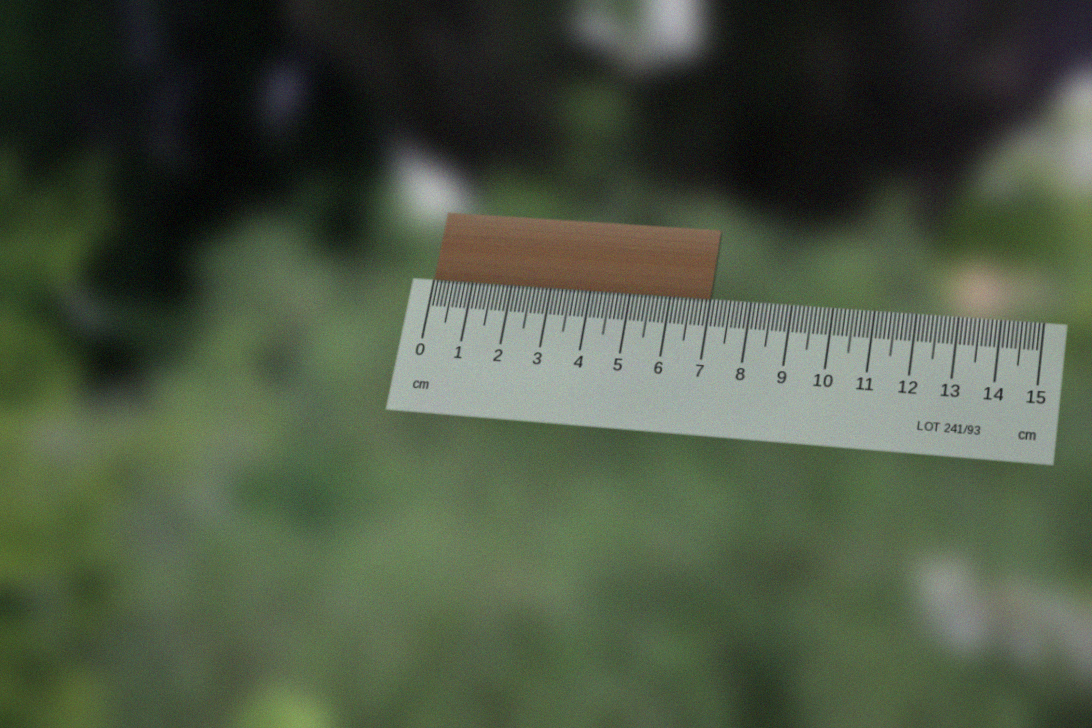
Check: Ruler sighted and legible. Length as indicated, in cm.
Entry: 7 cm
